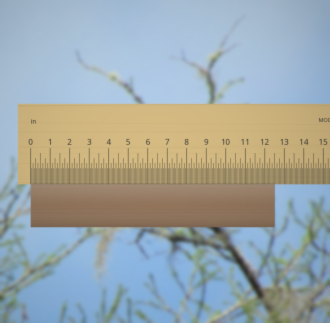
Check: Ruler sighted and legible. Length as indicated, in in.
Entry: 12.5 in
